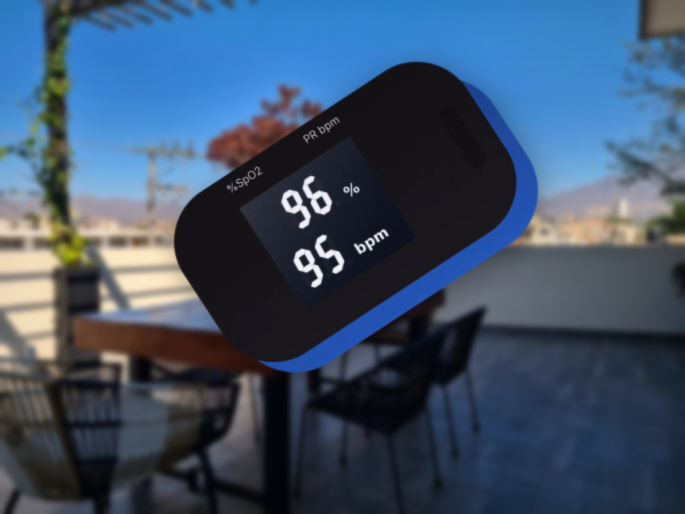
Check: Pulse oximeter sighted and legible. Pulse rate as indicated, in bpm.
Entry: 95 bpm
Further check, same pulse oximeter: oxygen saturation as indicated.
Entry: 96 %
